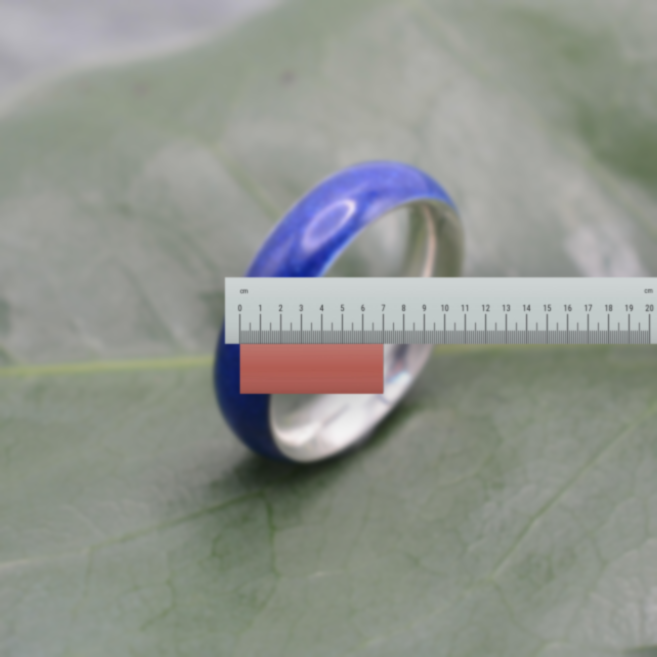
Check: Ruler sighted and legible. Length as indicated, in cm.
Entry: 7 cm
